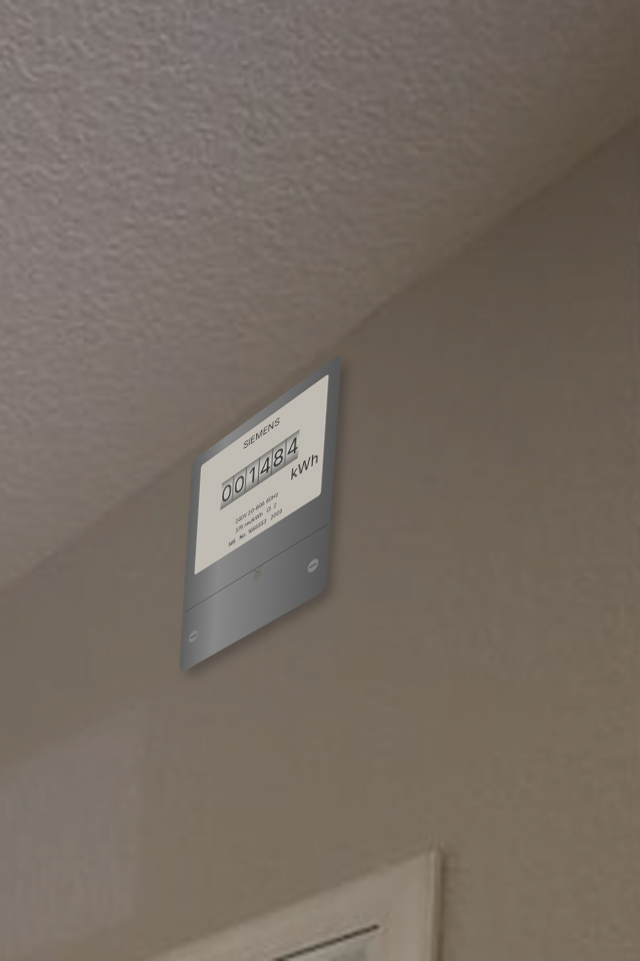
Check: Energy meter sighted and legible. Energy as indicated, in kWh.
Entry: 1484 kWh
